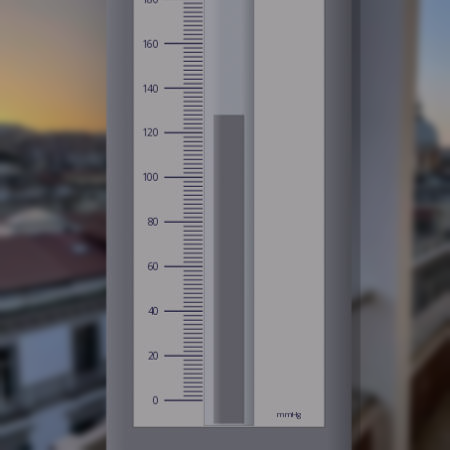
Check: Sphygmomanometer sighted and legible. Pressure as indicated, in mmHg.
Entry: 128 mmHg
